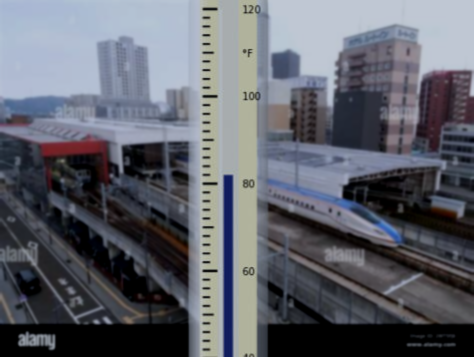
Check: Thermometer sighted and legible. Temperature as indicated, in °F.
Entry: 82 °F
